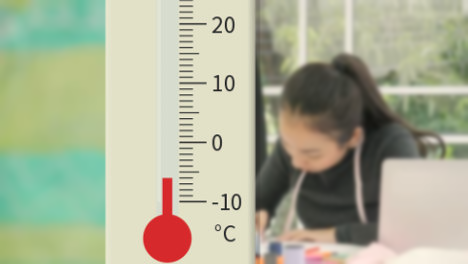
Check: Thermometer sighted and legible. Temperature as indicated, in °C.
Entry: -6 °C
